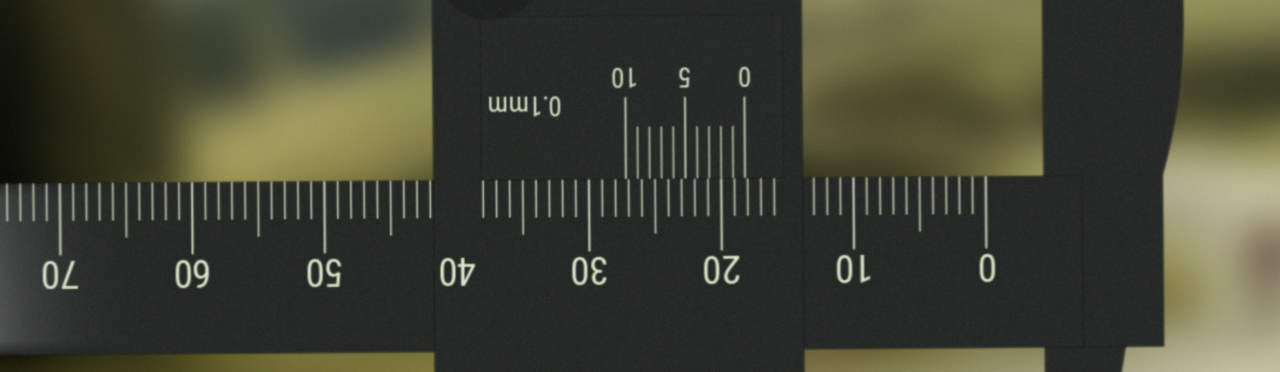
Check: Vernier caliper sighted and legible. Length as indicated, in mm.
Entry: 18.2 mm
